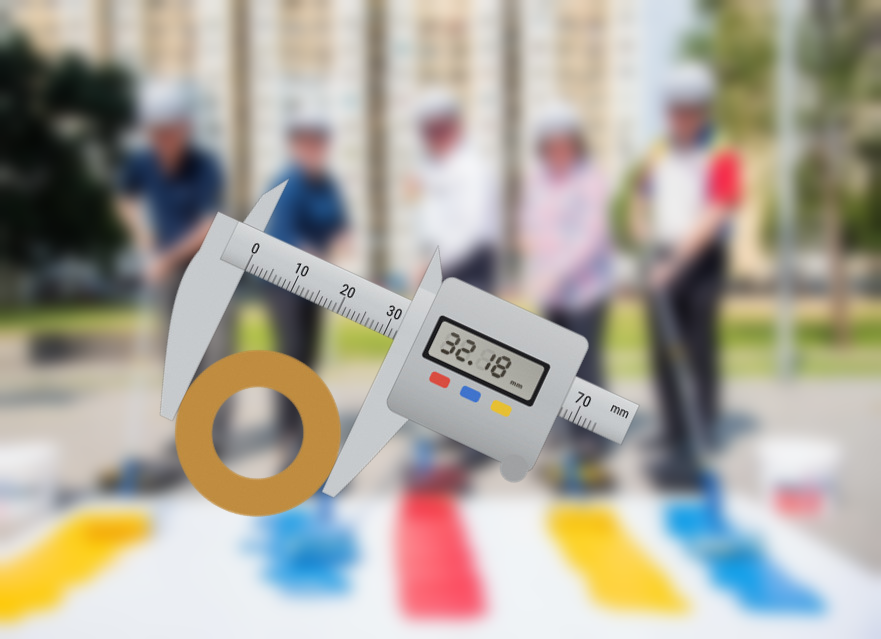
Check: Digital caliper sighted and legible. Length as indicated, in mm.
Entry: 32.18 mm
